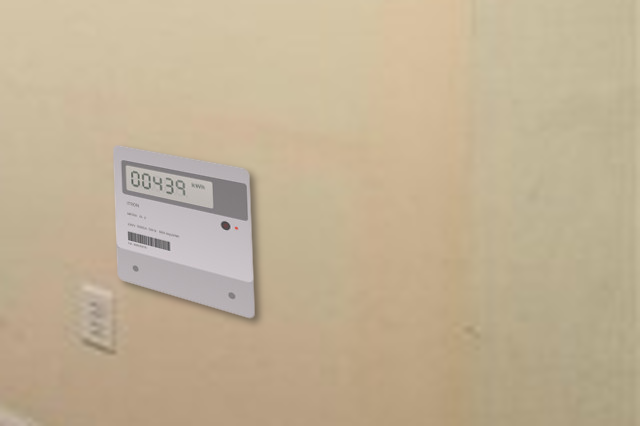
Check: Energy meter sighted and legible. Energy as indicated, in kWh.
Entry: 439 kWh
